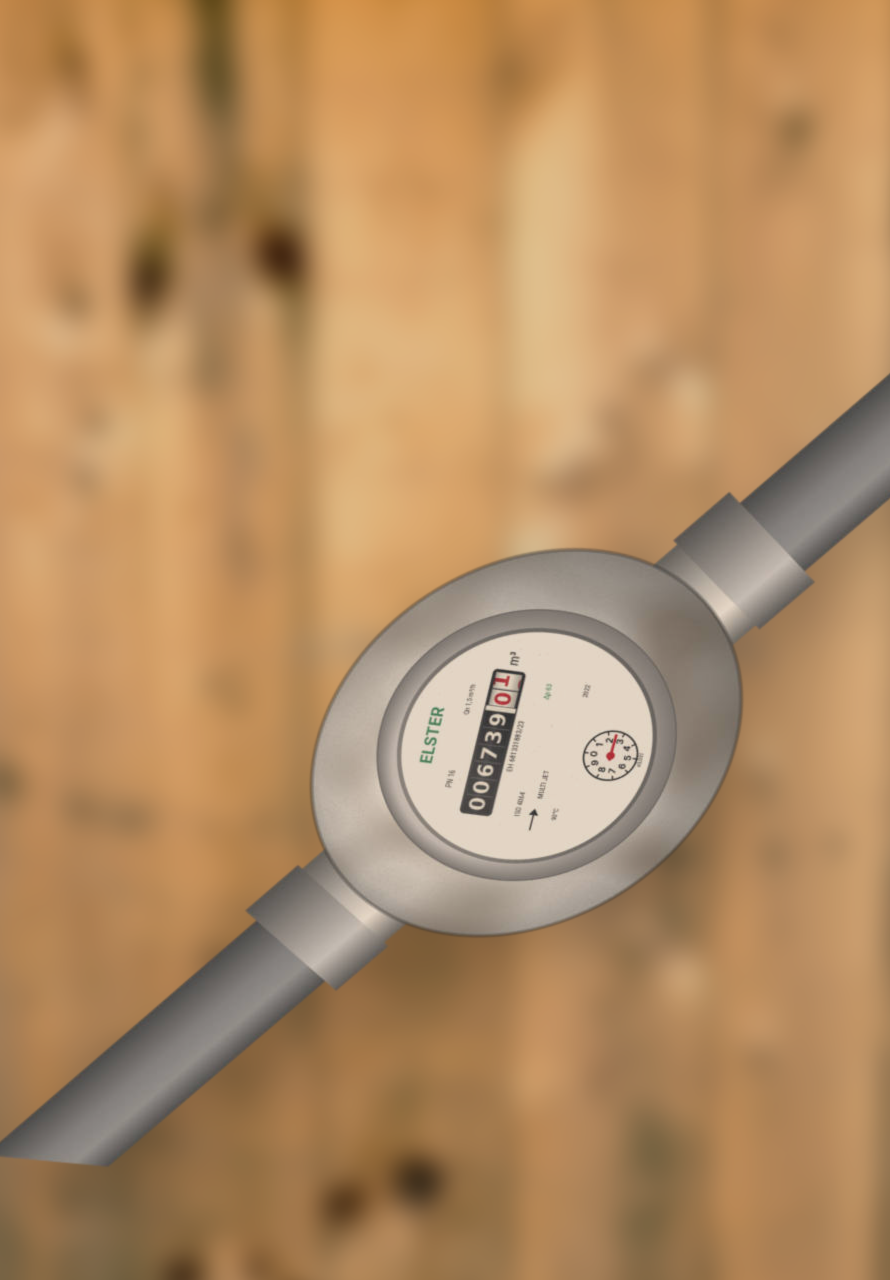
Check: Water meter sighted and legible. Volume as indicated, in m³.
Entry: 6739.012 m³
